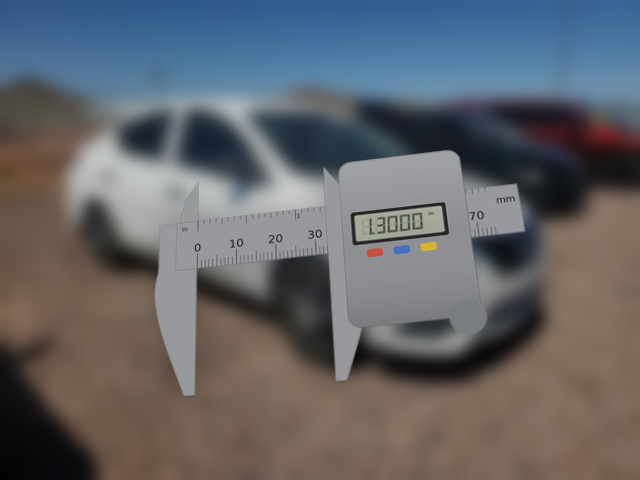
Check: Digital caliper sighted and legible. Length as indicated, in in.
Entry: 1.3000 in
